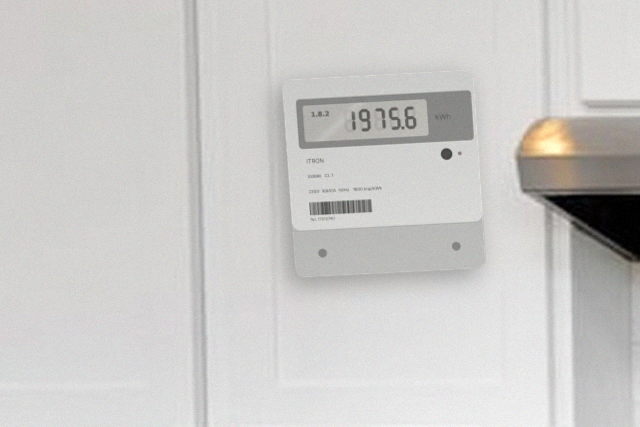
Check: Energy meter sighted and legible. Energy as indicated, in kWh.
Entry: 1975.6 kWh
